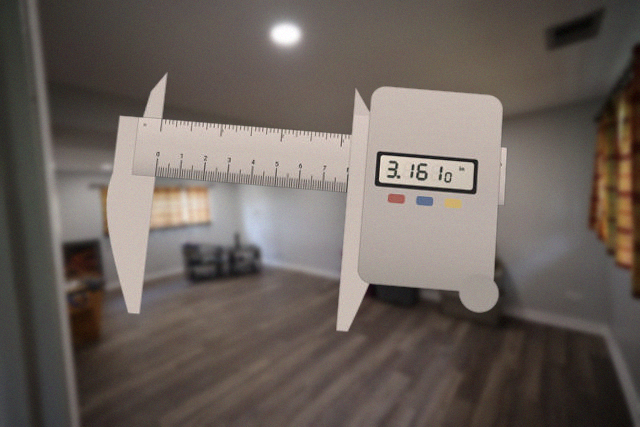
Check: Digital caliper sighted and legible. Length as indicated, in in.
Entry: 3.1610 in
